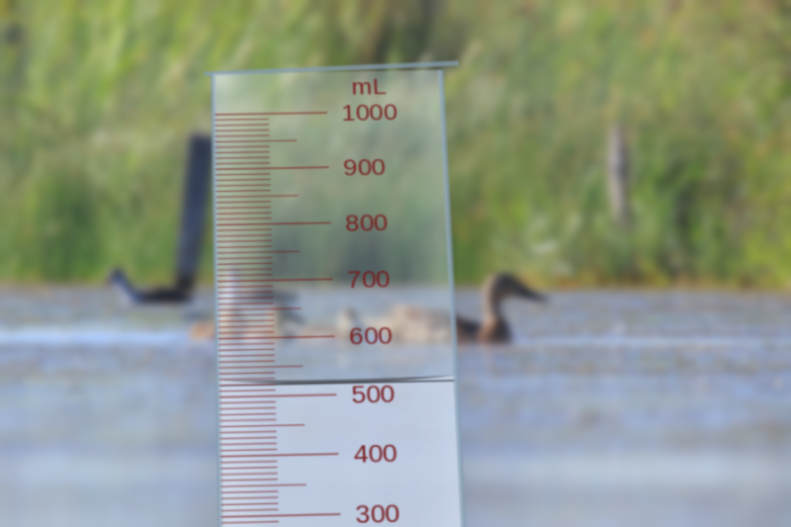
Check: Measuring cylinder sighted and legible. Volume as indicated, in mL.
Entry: 520 mL
